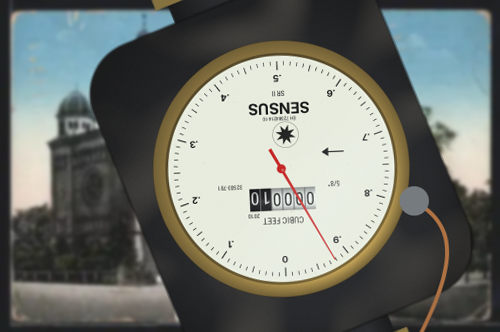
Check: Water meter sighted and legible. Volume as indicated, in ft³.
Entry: 9.92 ft³
